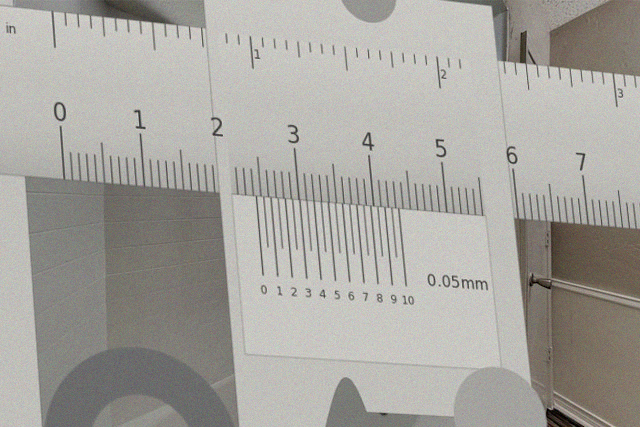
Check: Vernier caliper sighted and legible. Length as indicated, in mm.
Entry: 24.4 mm
